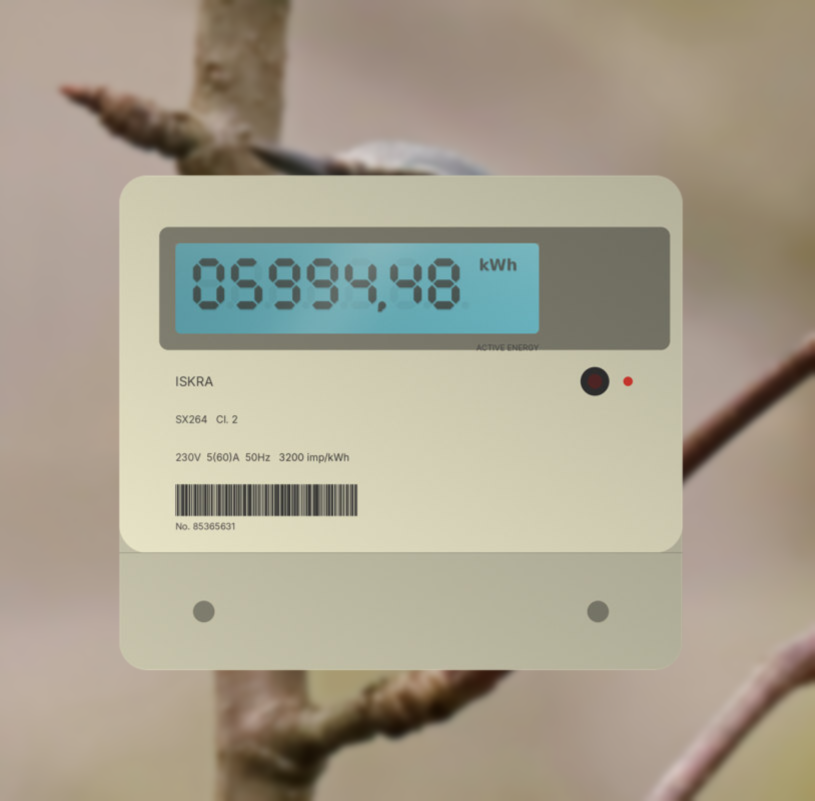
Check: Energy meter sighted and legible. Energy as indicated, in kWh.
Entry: 5994.48 kWh
